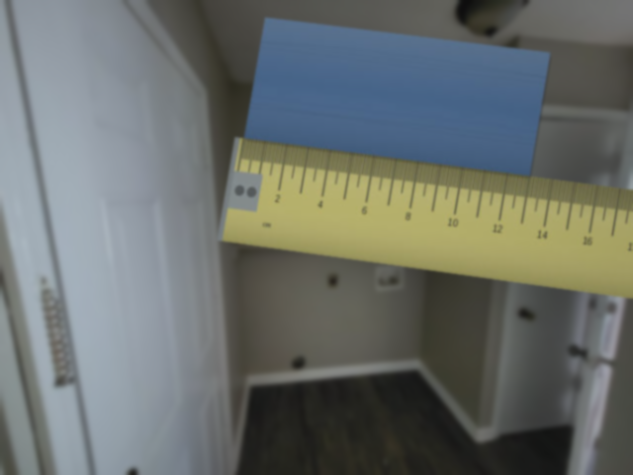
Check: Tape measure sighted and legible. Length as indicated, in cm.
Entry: 13 cm
